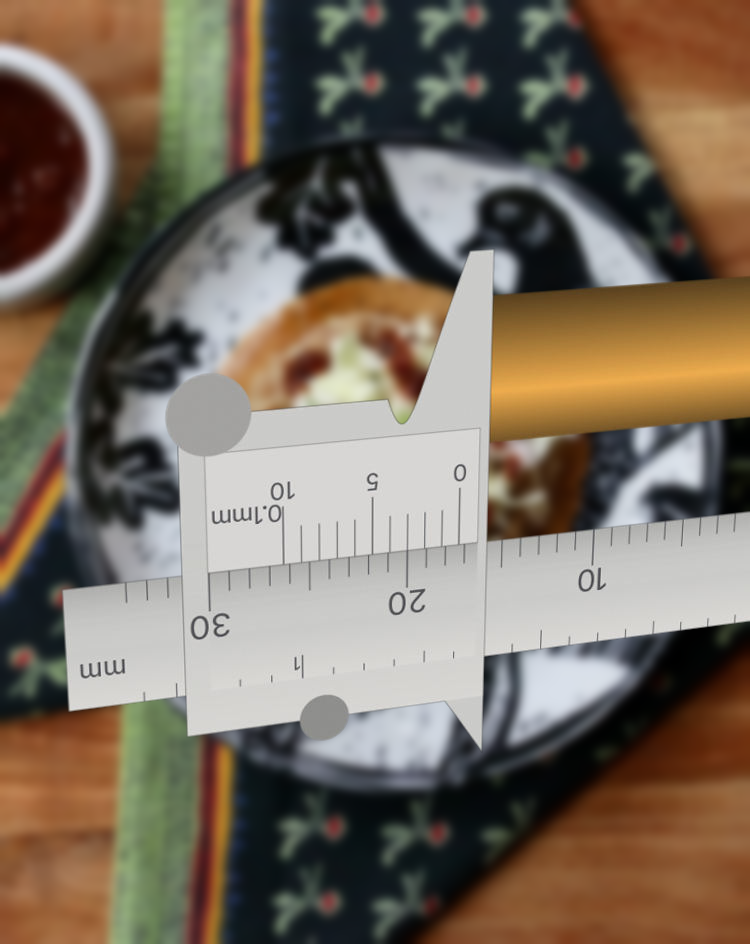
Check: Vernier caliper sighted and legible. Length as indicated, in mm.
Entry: 17.3 mm
